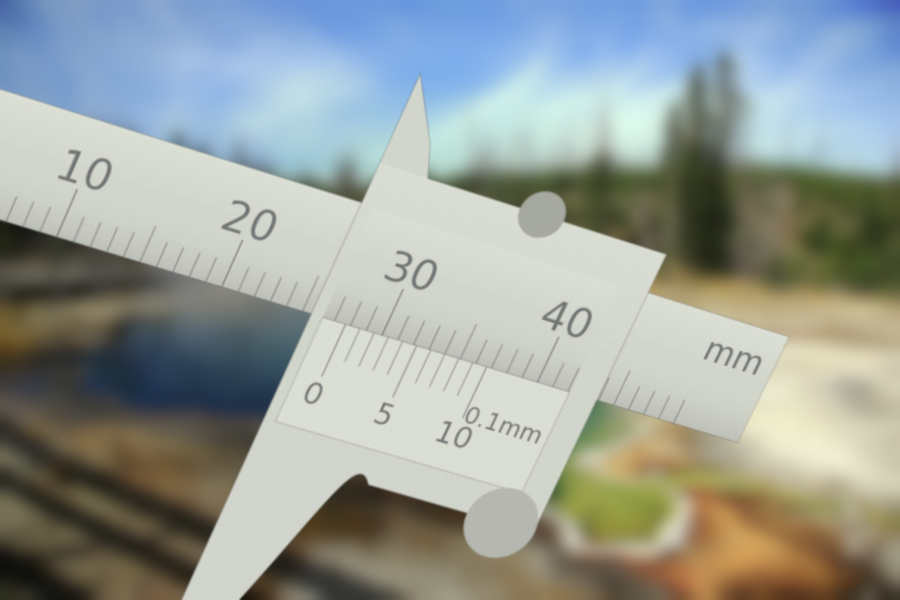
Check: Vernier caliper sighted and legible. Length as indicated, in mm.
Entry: 27.7 mm
